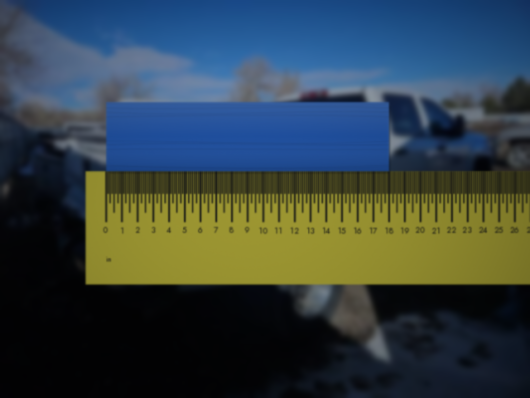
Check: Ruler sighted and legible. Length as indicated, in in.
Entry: 18 in
